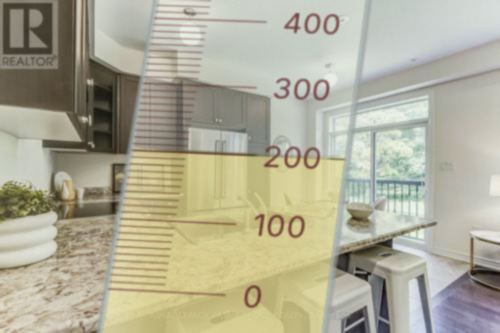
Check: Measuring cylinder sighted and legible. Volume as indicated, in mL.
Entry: 200 mL
